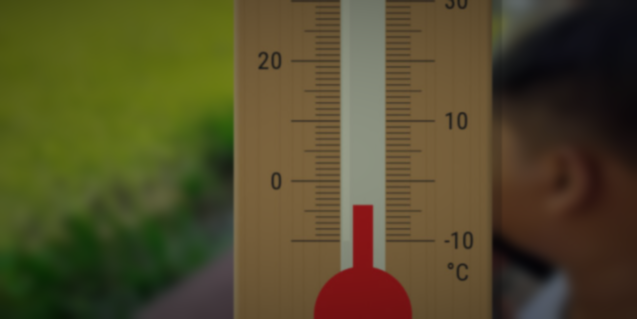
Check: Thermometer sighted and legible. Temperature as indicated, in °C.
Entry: -4 °C
